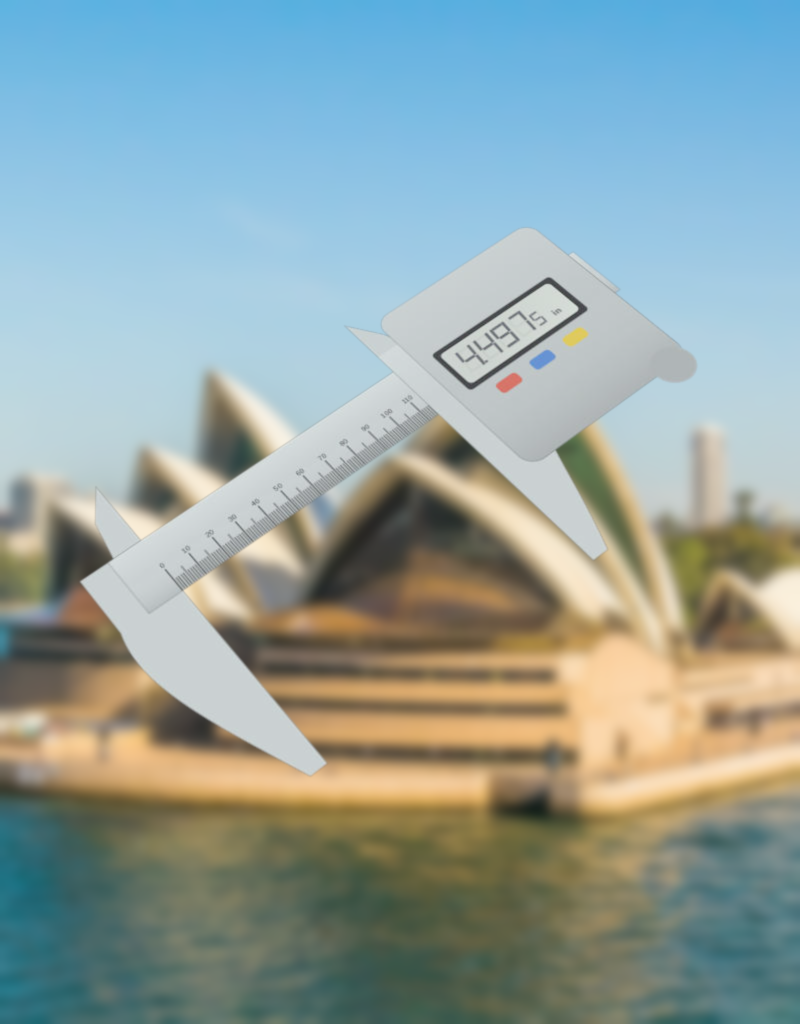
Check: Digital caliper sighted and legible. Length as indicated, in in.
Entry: 4.4975 in
